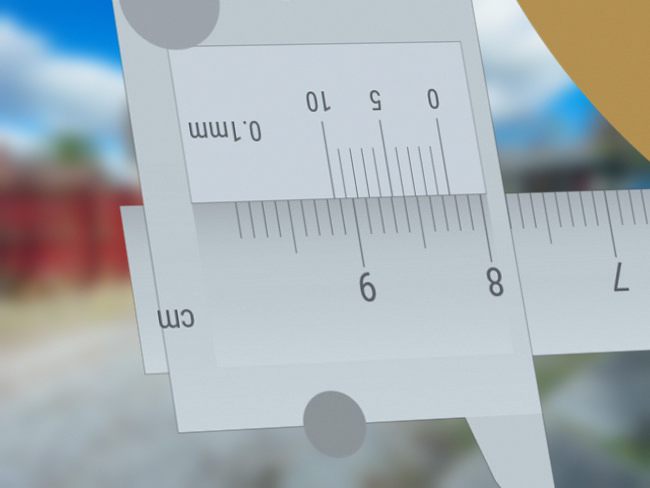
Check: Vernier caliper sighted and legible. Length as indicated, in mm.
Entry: 82.4 mm
